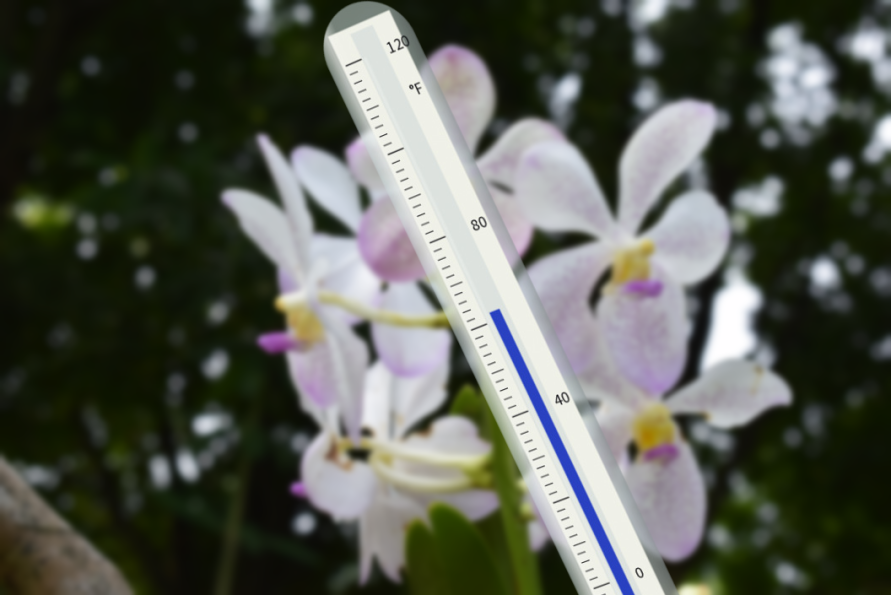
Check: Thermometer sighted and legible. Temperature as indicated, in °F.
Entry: 62 °F
